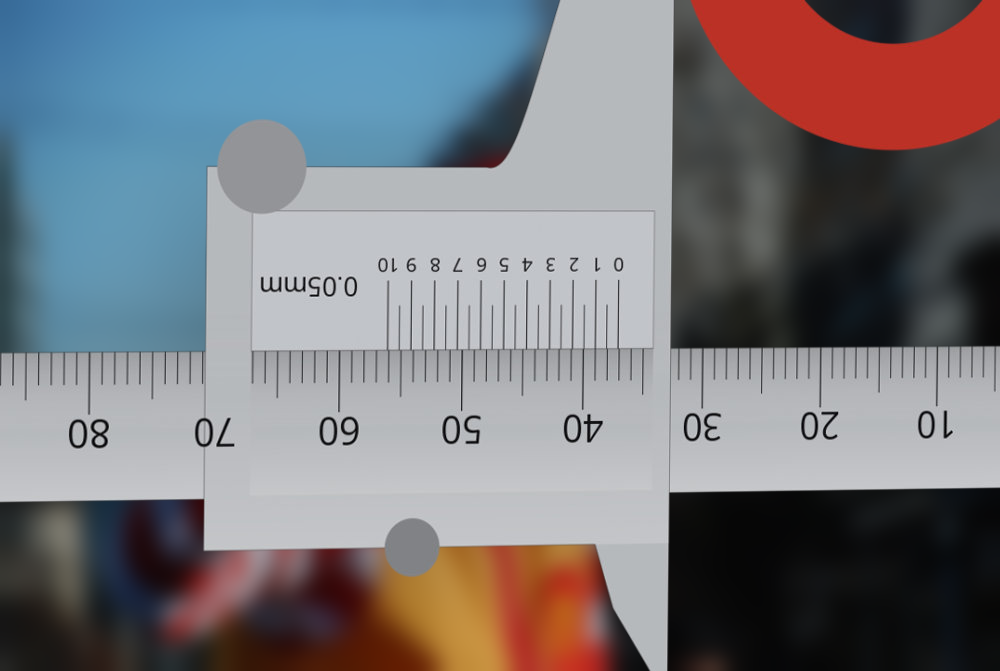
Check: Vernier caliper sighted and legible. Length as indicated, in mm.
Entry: 37.1 mm
